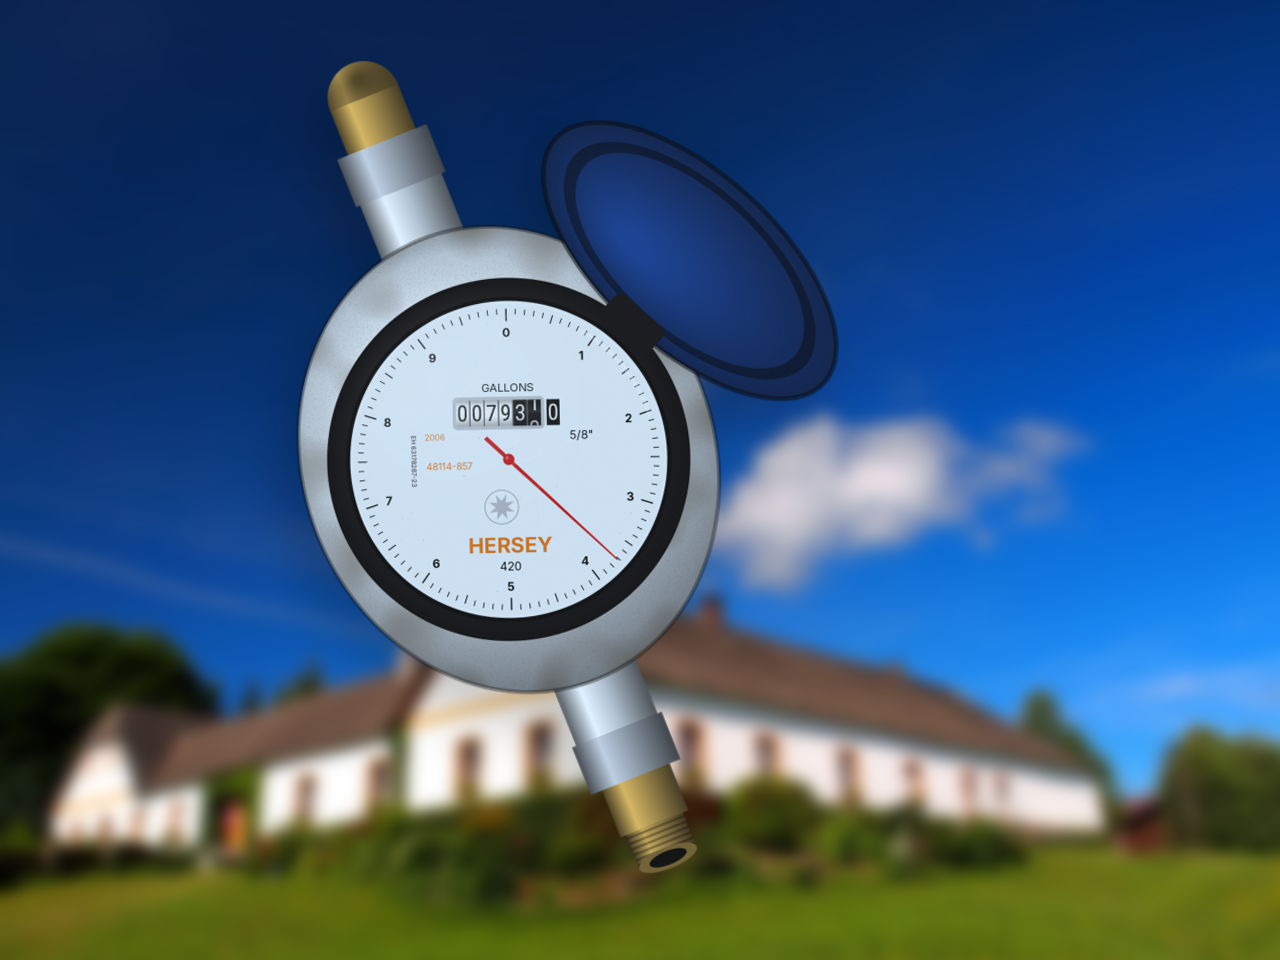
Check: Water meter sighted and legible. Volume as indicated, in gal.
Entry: 79313.7 gal
